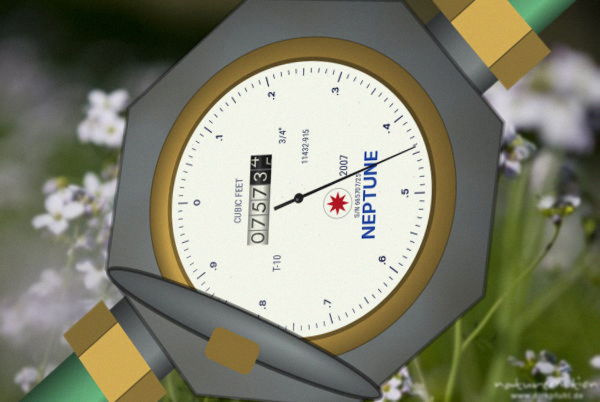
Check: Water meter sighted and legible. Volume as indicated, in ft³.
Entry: 75734.44 ft³
